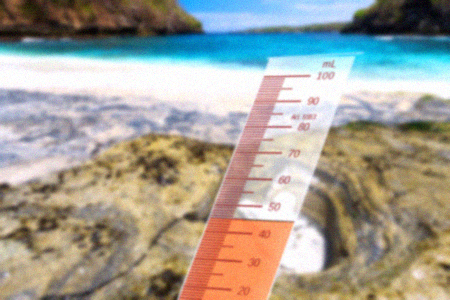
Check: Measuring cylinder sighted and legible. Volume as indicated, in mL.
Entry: 45 mL
